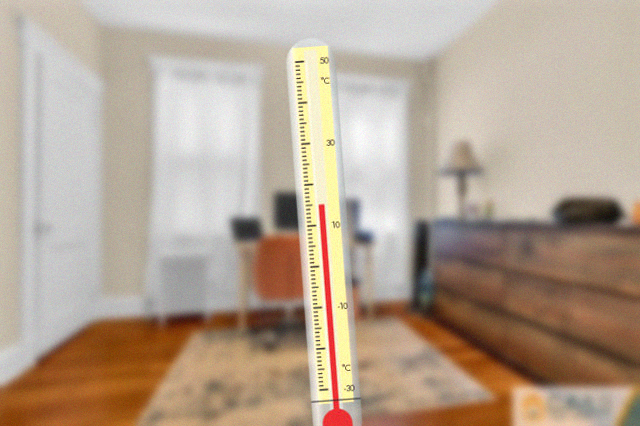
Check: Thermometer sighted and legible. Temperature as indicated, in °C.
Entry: 15 °C
